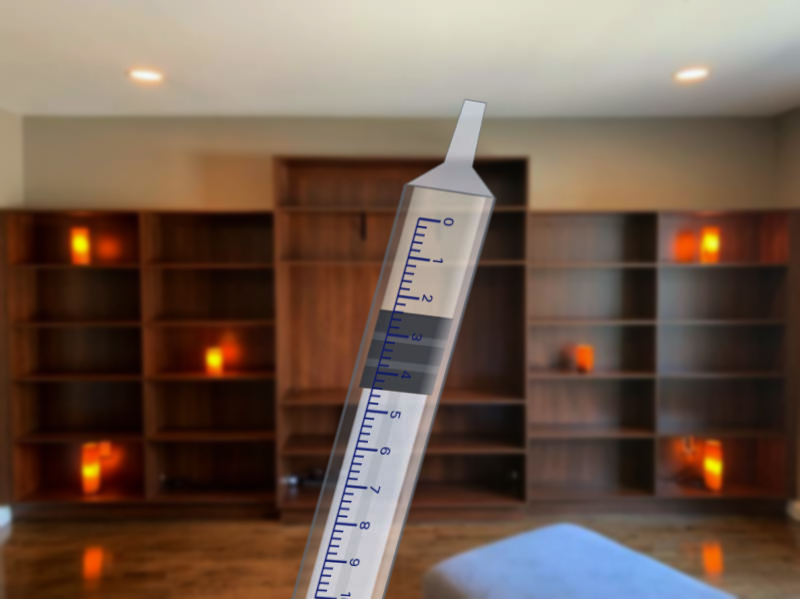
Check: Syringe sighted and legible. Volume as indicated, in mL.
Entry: 2.4 mL
